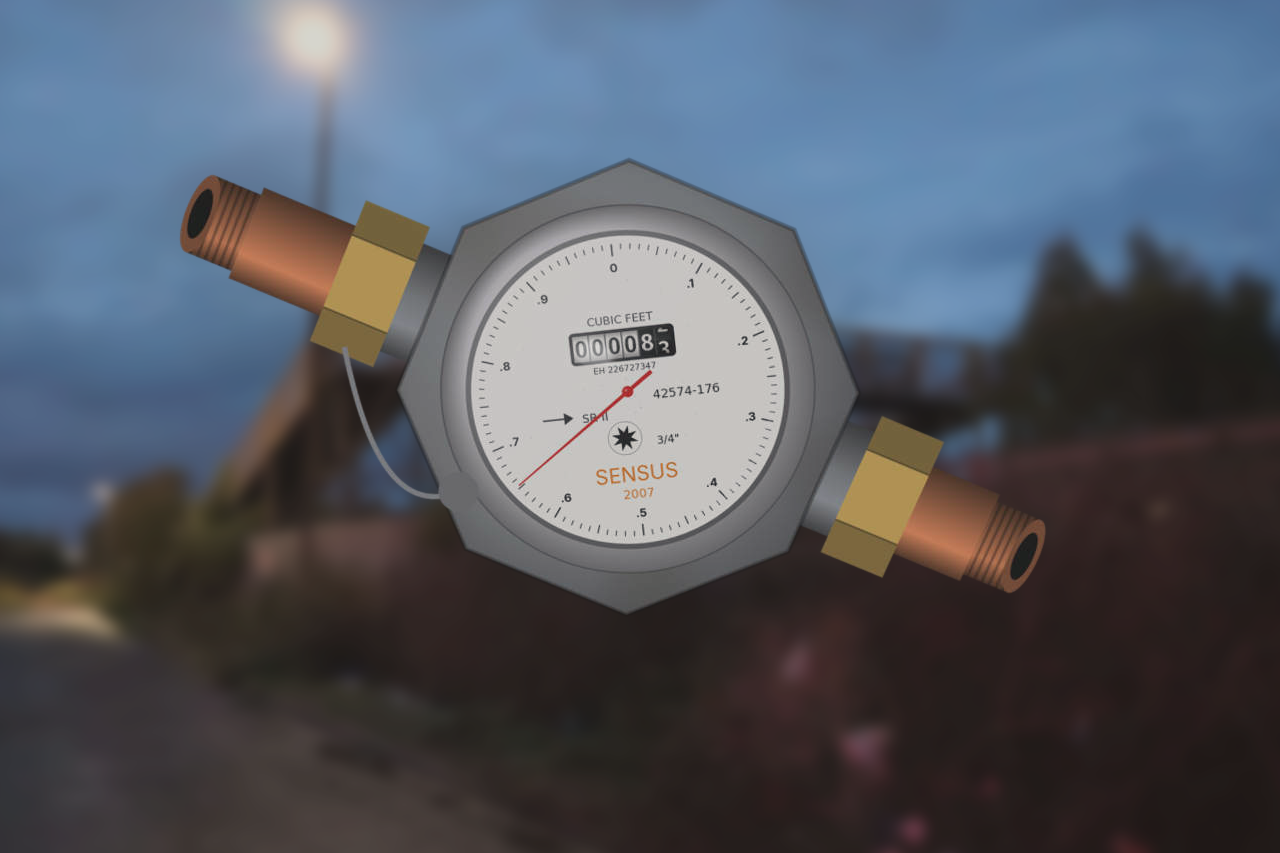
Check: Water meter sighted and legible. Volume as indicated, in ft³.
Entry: 82.65 ft³
